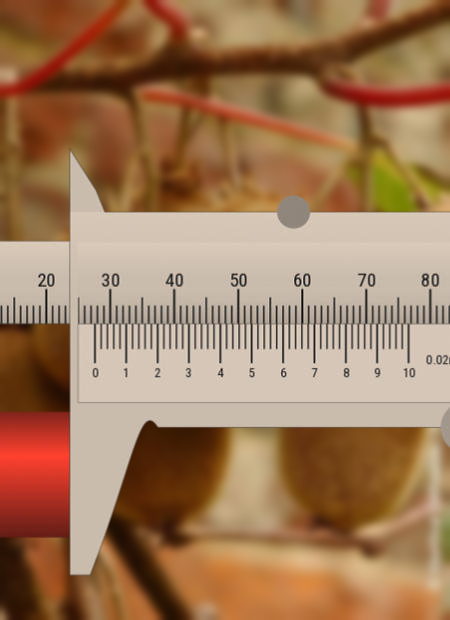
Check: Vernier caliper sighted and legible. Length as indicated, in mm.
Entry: 27.6 mm
